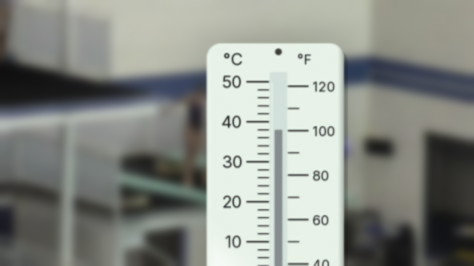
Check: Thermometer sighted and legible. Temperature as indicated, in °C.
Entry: 38 °C
